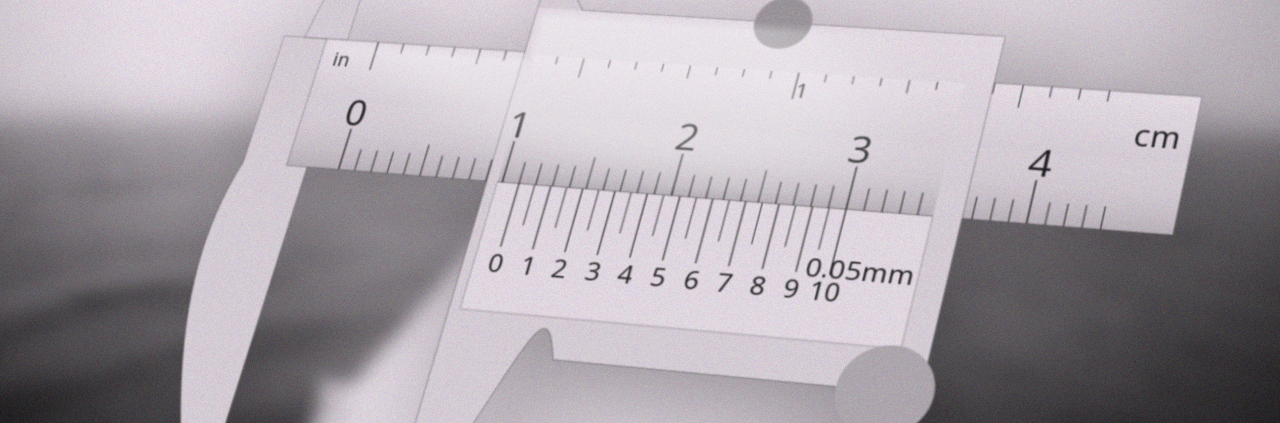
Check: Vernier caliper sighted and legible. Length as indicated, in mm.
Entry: 11.0 mm
